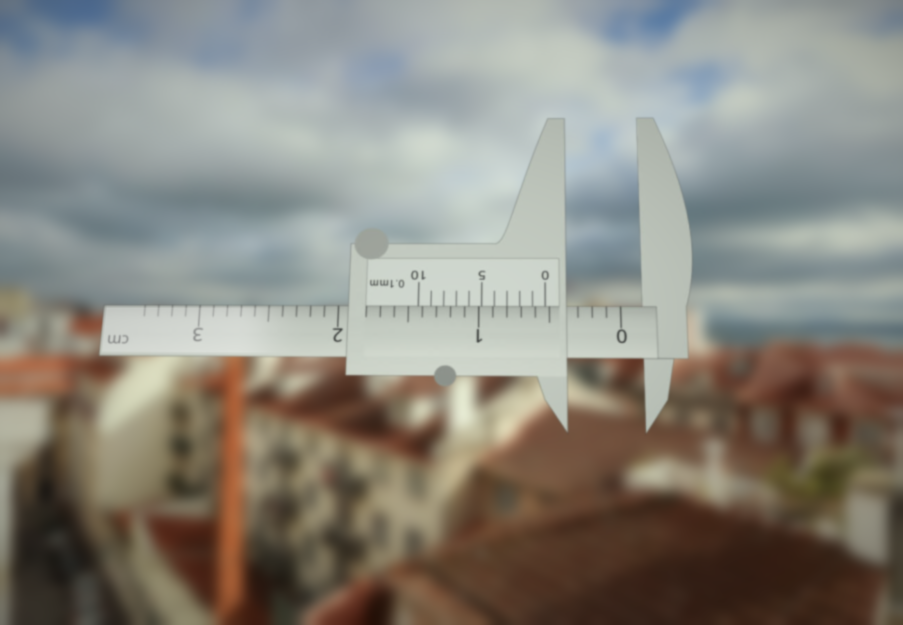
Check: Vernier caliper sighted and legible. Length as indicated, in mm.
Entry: 5.3 mm
